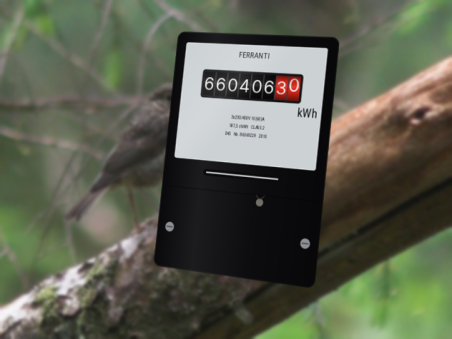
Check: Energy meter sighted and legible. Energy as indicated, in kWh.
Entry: 660406.30 kWh
